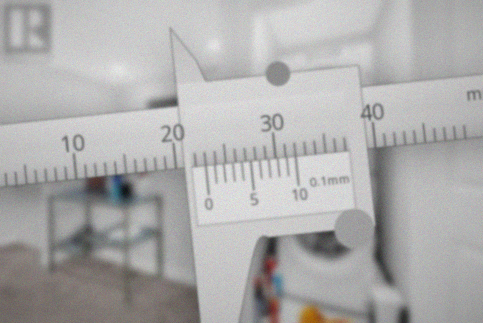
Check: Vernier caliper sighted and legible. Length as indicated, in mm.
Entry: 23.0 mm
